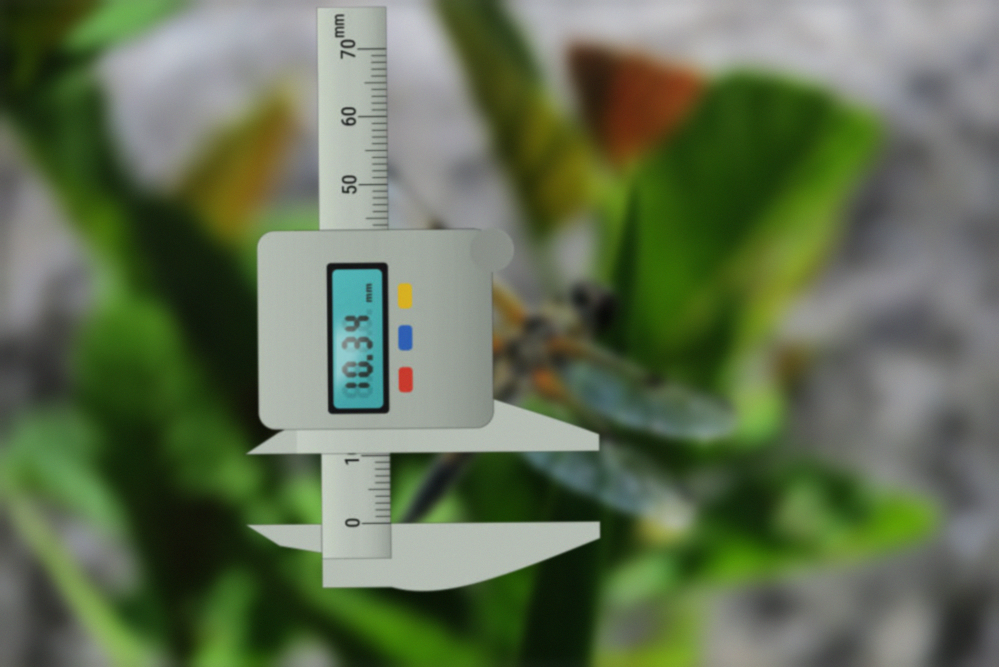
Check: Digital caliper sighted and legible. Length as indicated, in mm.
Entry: 10.34 mm
